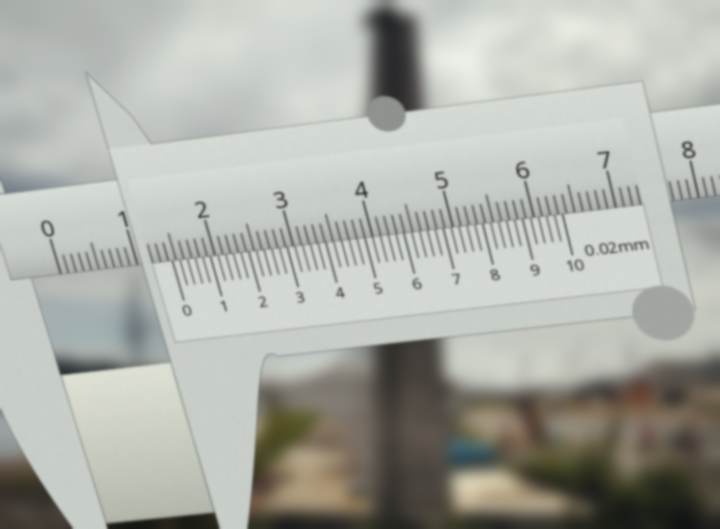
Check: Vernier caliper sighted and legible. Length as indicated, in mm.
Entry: 14.5 mm
